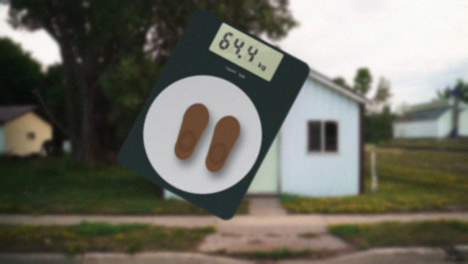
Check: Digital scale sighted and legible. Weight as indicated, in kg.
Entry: 64.4 kg
